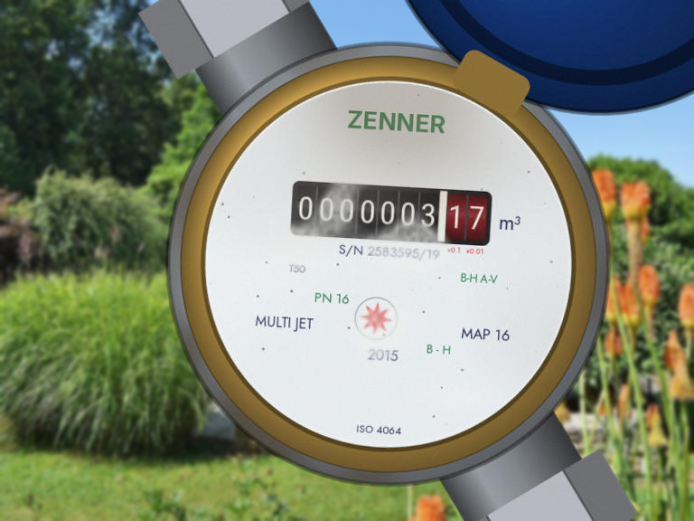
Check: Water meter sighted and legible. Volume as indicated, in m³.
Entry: 3.17 m³
